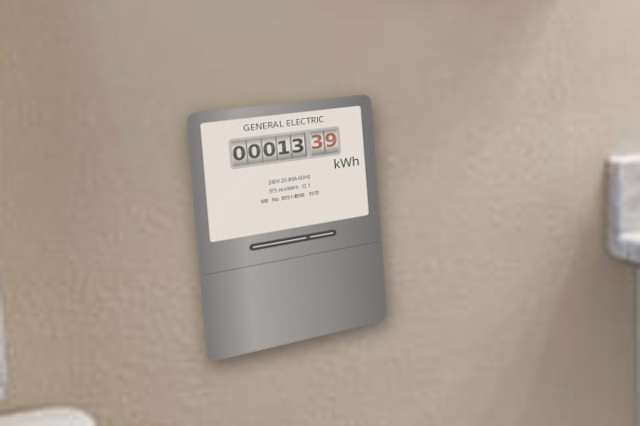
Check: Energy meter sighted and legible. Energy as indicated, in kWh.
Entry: 13.39 kWh
